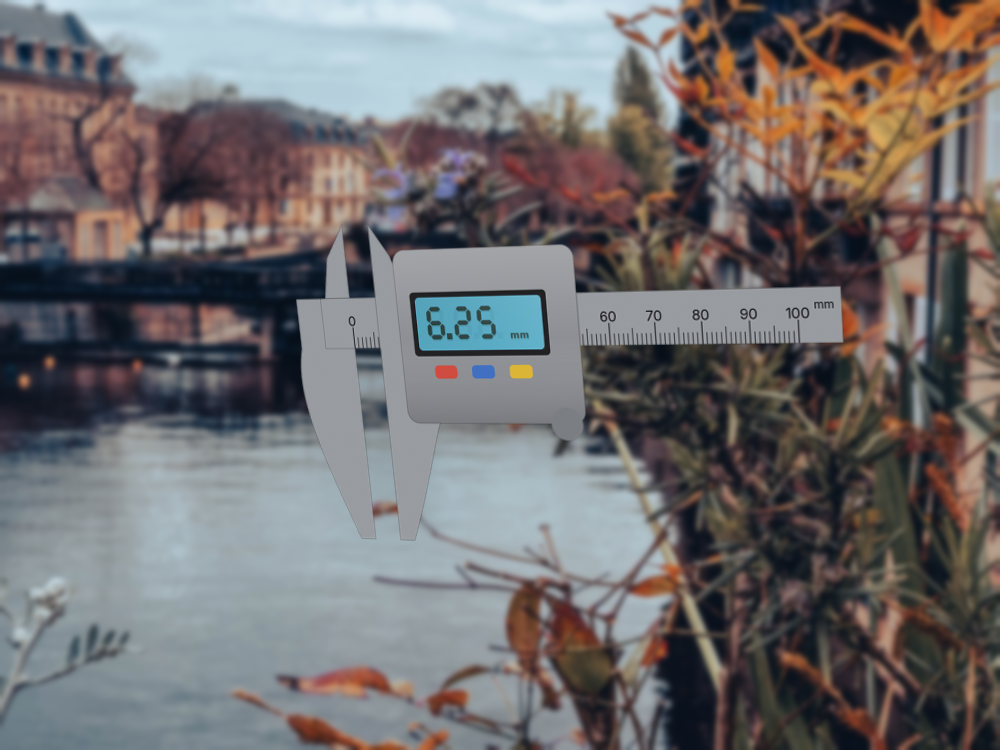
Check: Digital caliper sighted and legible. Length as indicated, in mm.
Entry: 6.25 mm
